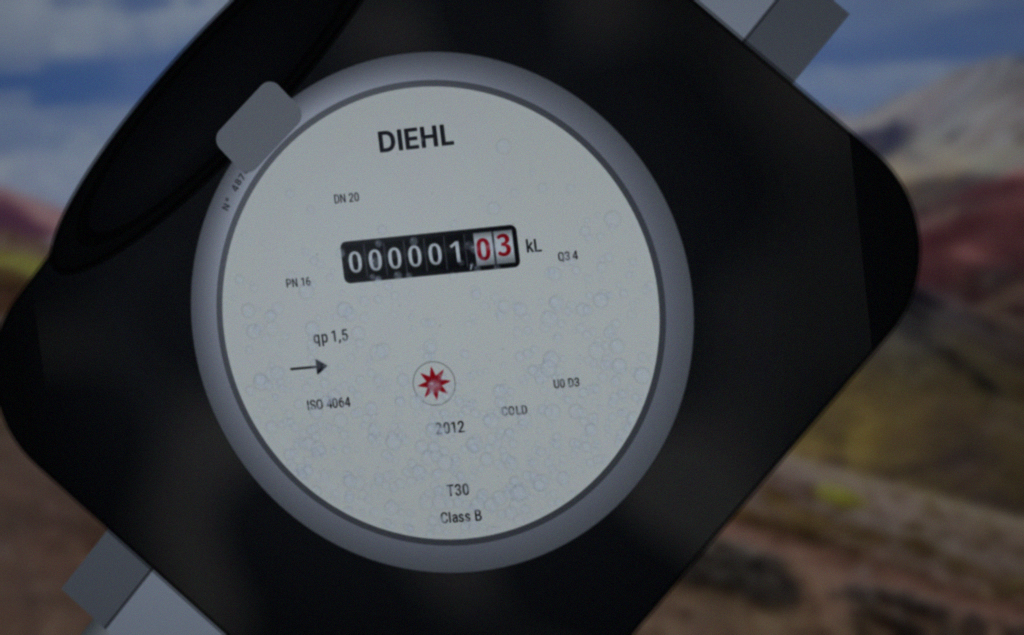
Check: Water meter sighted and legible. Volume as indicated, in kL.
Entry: 1.03 kL
